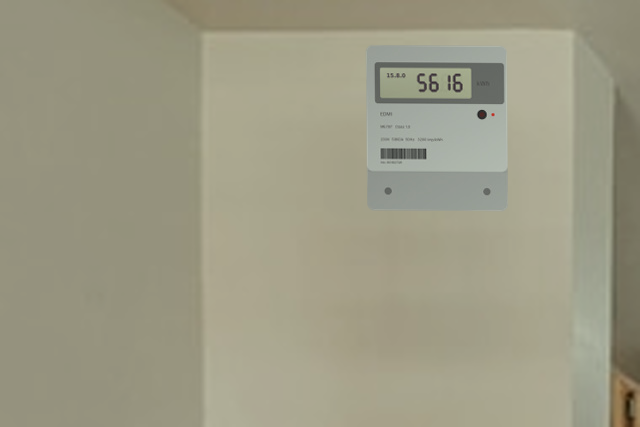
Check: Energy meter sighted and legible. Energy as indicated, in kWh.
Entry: 5616 kWh
